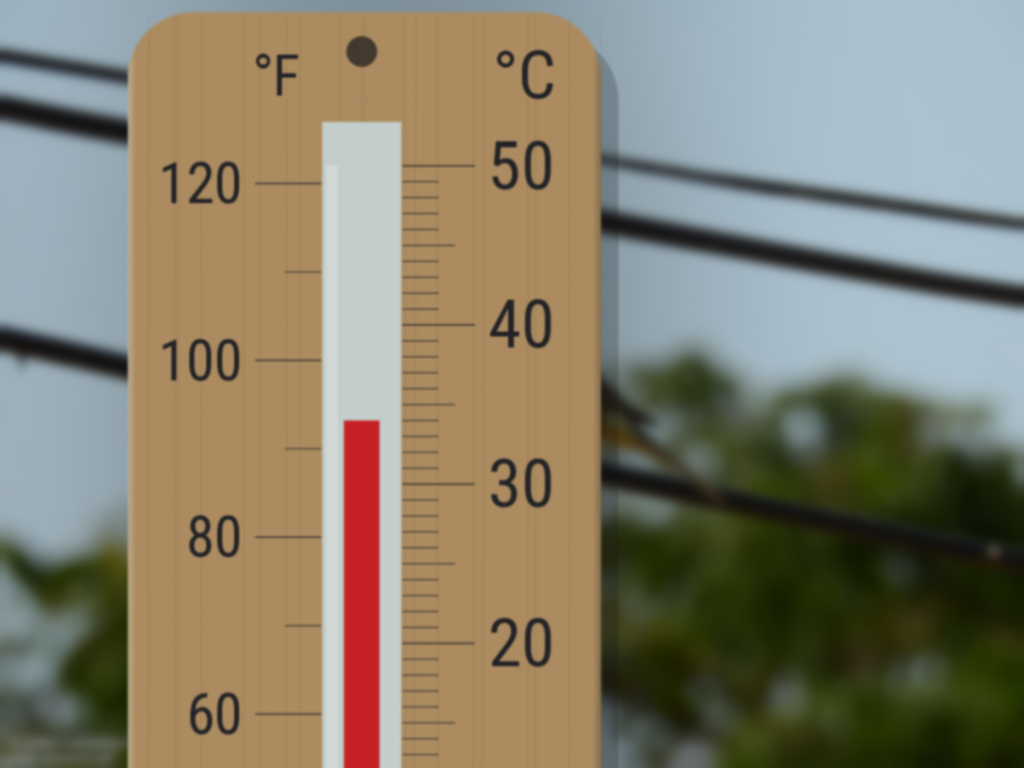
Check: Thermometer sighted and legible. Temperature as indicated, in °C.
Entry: 34 °C
